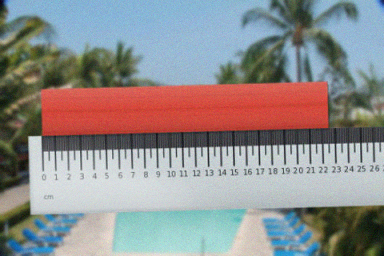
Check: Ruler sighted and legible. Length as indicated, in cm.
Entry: 22.5 cm
